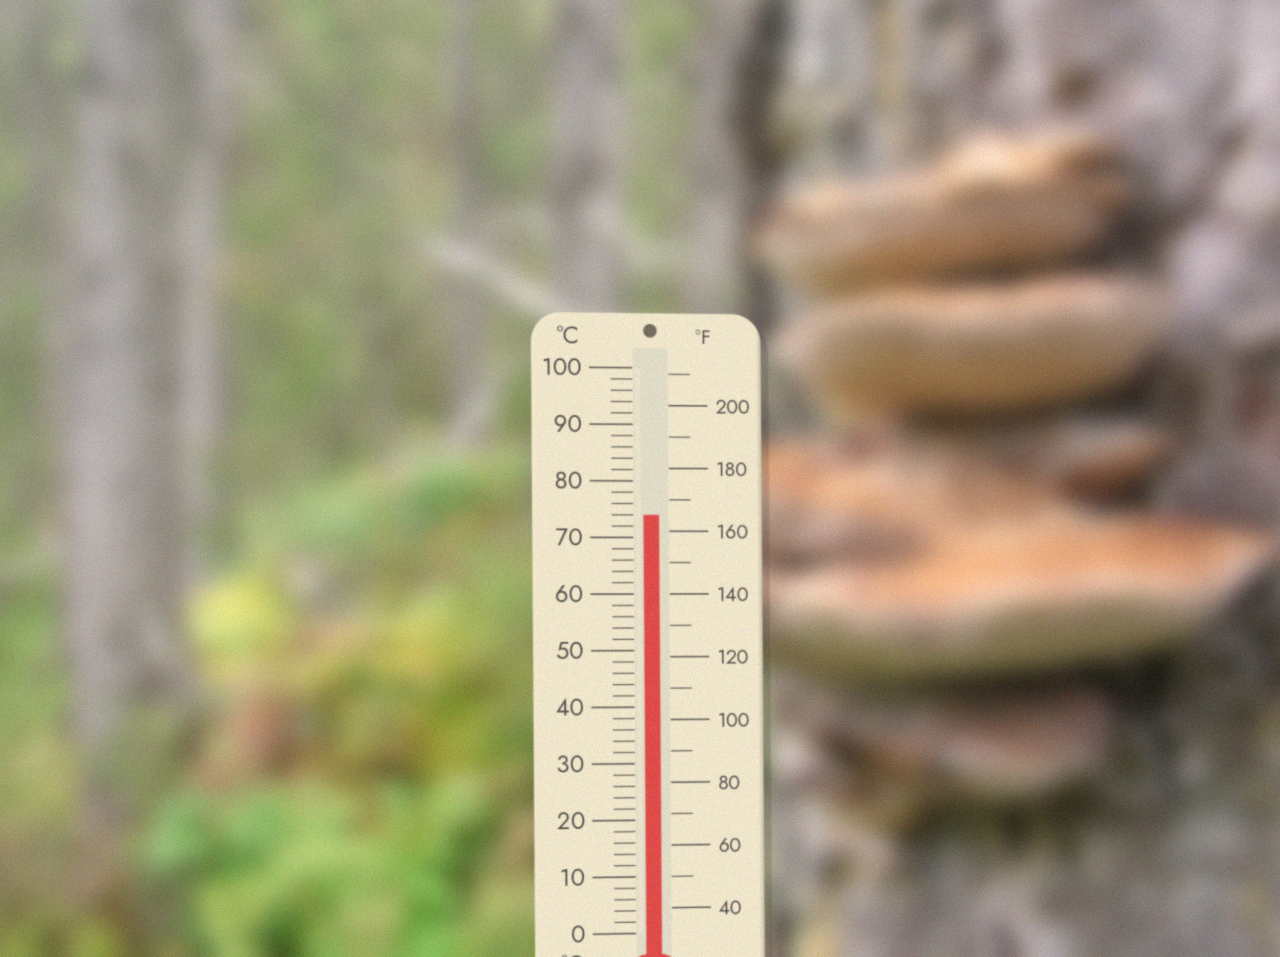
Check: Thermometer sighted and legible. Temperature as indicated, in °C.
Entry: 74 °C
